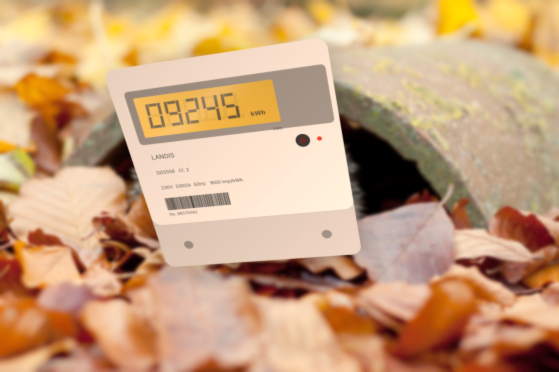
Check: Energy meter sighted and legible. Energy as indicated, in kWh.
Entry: 9245 kWh
